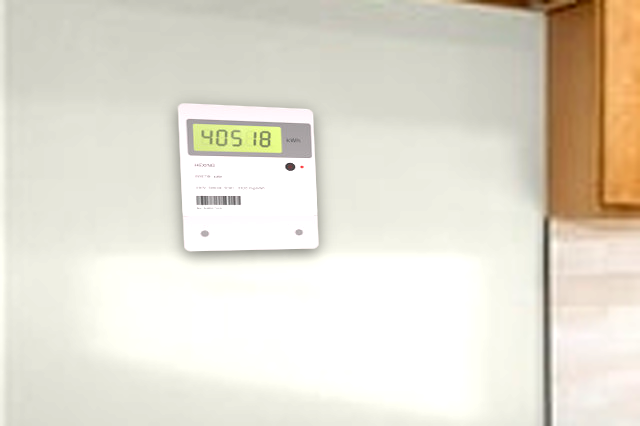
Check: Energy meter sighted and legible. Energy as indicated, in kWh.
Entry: 40518 kWh
